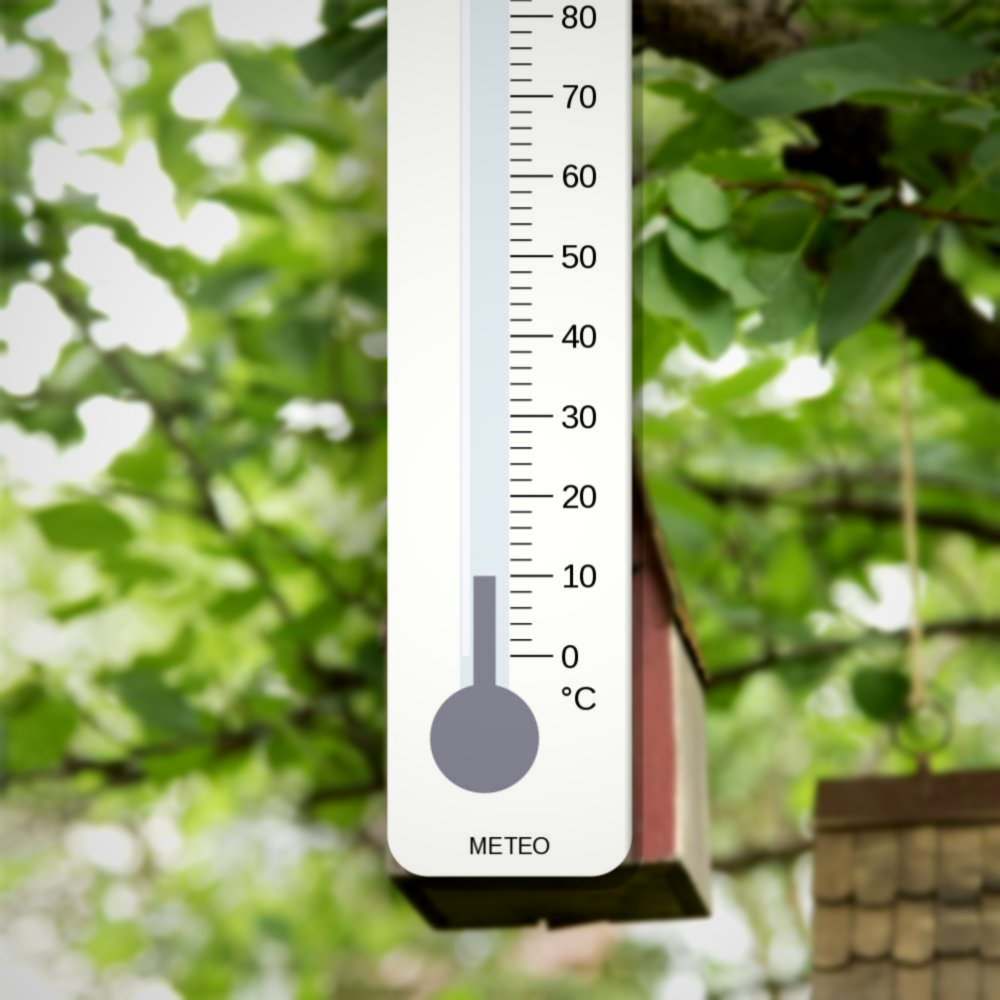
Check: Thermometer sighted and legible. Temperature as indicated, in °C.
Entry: 10 °C
